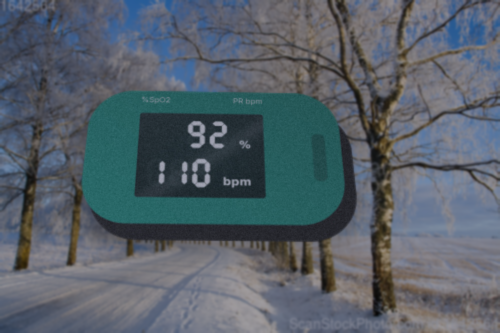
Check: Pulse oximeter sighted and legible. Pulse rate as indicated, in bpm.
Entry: 110 bpm
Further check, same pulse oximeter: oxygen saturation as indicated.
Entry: 92 %
